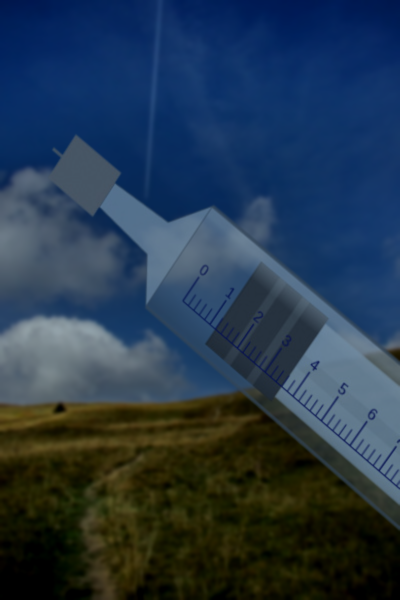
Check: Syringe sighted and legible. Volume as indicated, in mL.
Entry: 1.2 mL
